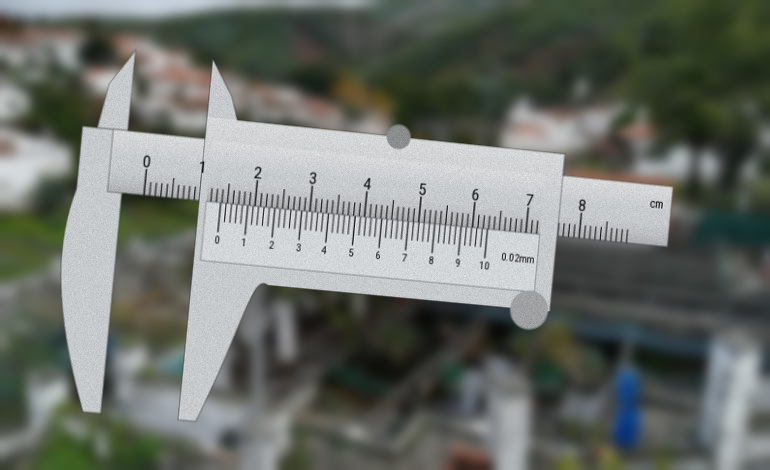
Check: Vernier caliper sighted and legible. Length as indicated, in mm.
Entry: 13.8 mm
